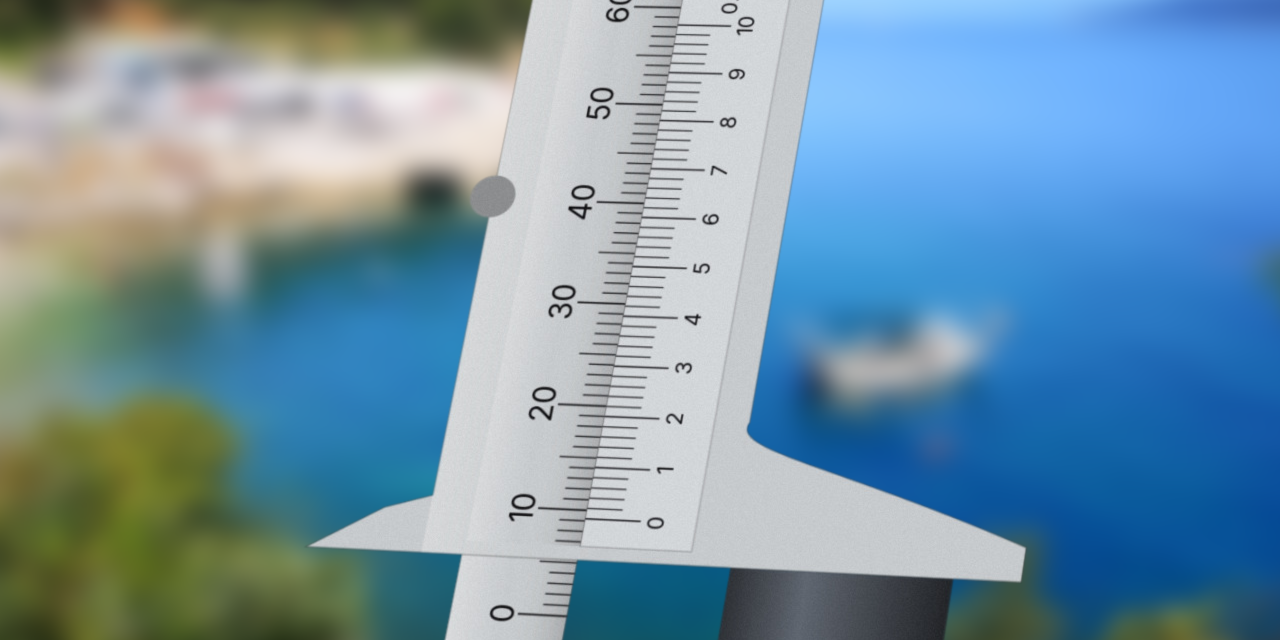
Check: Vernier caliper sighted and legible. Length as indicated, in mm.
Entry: 9.2 mm
